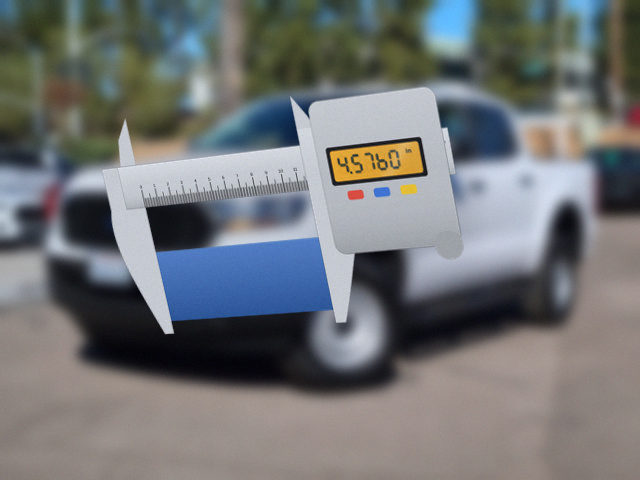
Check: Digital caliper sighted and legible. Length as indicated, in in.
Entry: 4.5760 in
